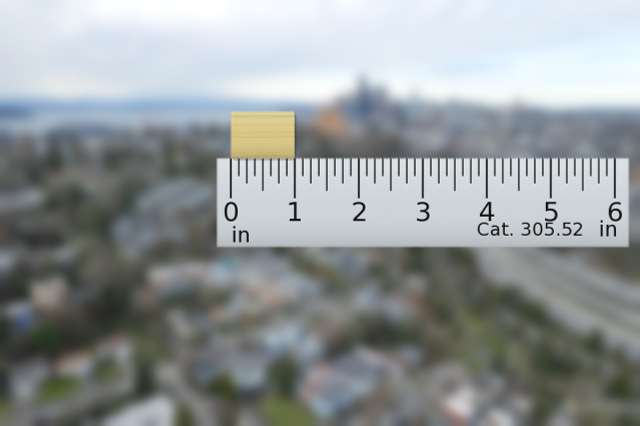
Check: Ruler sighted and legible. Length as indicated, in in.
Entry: 1 in
